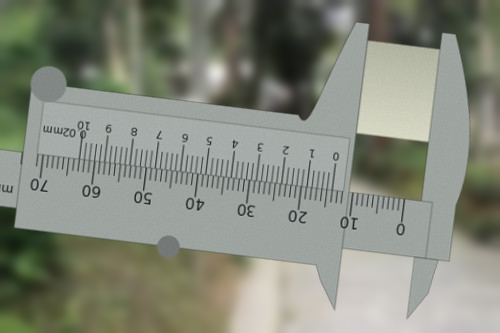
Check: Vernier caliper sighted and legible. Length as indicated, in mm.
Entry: 14.0 mm
